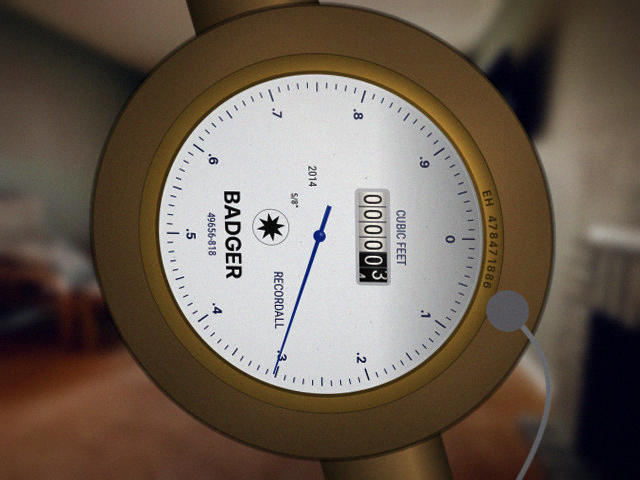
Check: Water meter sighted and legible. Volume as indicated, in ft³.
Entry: 3.30 ft³
